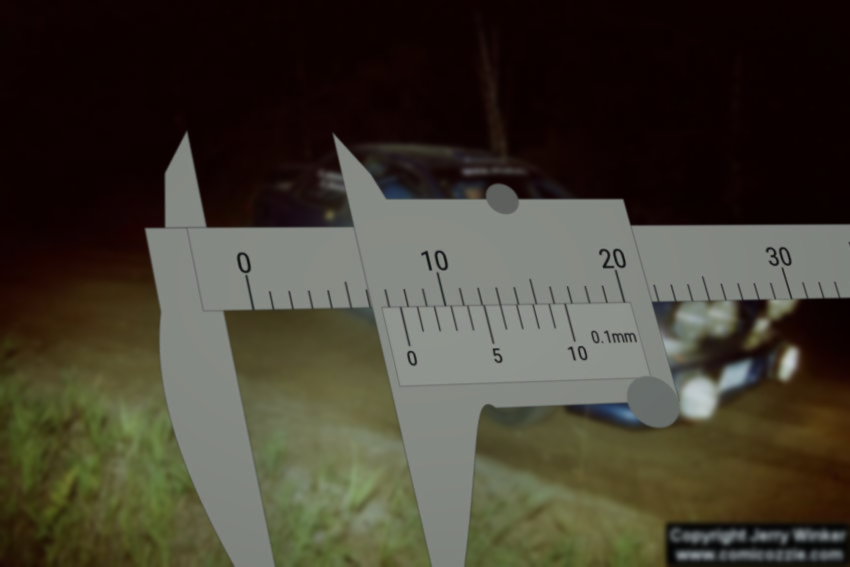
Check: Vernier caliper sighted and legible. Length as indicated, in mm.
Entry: 7.6 mm
